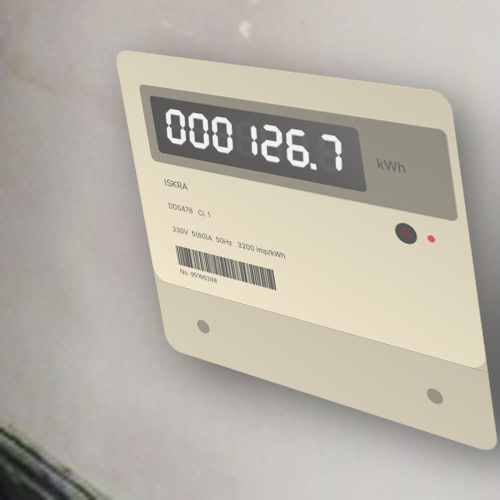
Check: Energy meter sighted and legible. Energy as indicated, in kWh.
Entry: 126.7 kWh
